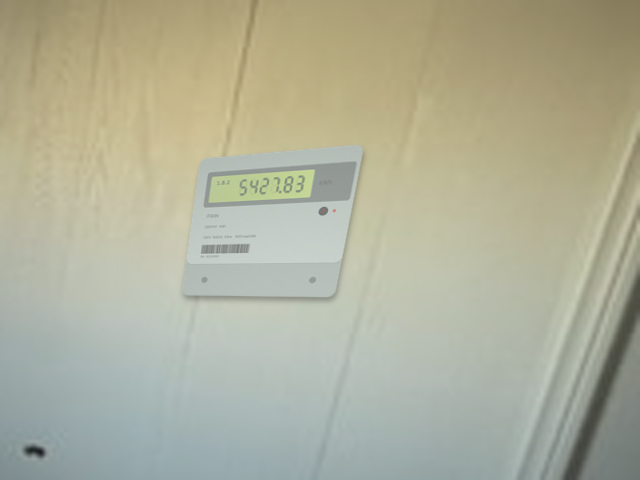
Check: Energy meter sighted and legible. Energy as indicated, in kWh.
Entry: 5427.83 kWh
